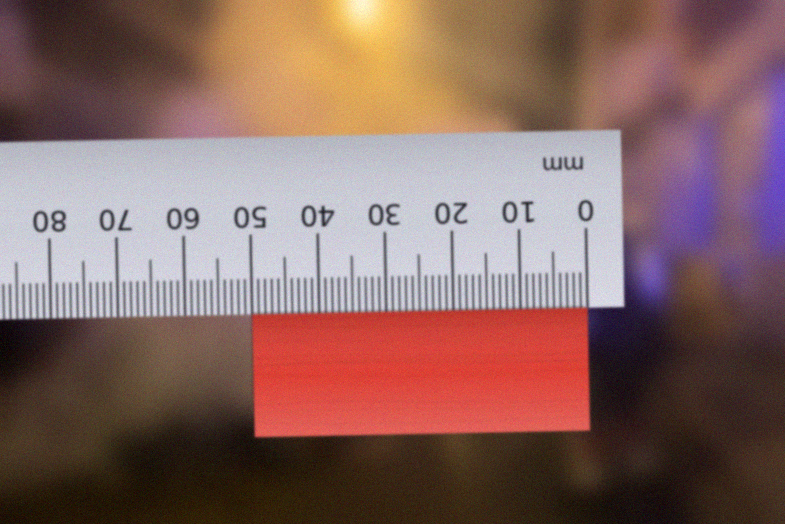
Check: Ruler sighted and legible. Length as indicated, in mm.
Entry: 50 mm
